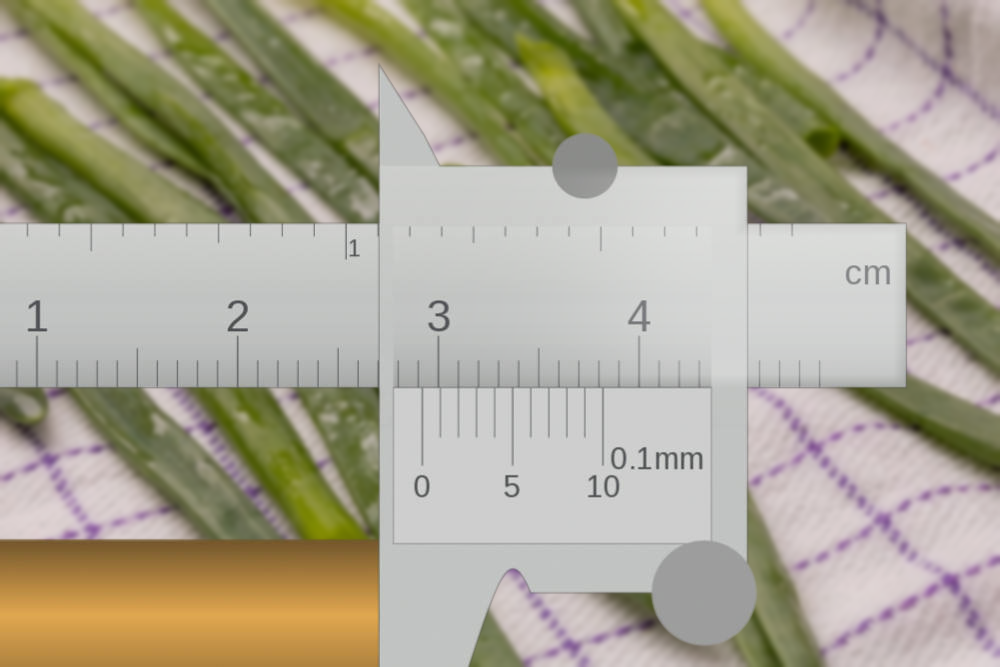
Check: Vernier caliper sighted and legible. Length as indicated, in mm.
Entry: 29.2 mm
